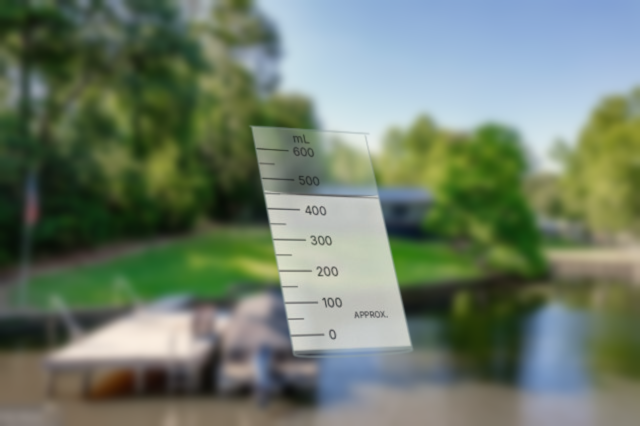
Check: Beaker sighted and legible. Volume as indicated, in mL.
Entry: 450 mL
